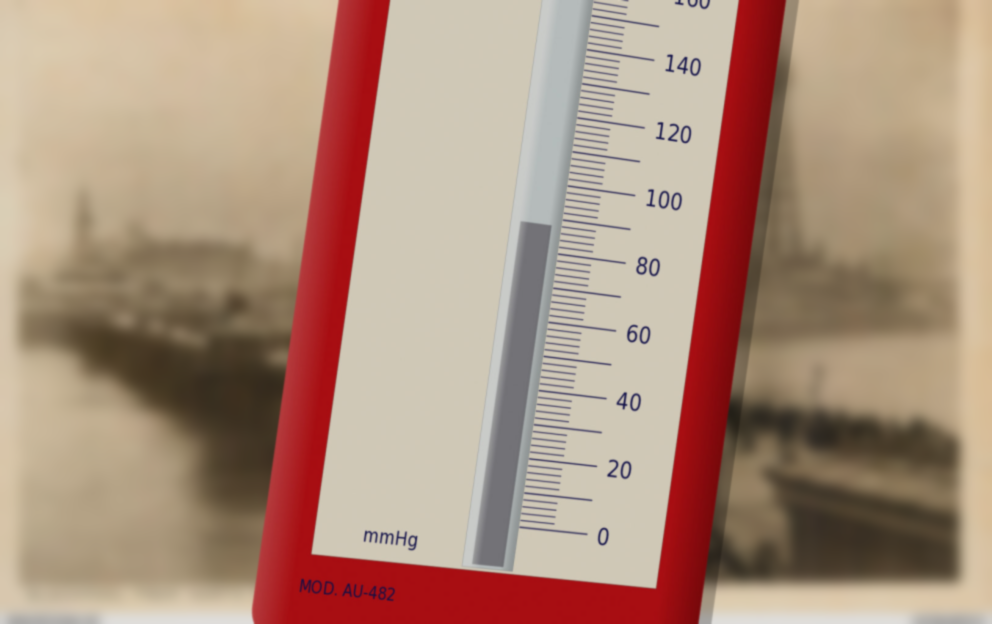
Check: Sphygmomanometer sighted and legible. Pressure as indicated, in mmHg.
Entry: 88 mmHg
